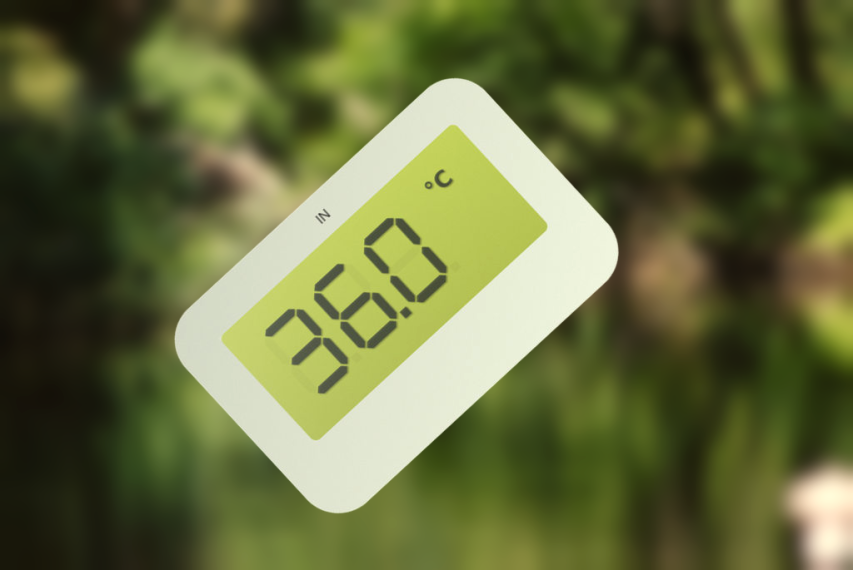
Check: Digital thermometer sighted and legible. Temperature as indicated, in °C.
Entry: 36.0 °C
